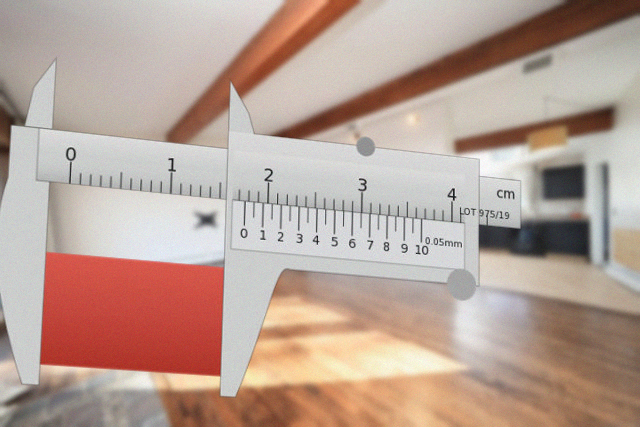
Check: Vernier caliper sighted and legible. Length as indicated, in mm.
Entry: 17.6 mm
